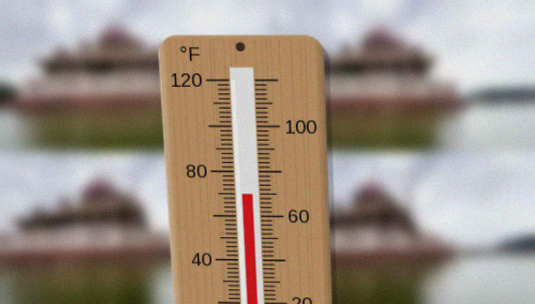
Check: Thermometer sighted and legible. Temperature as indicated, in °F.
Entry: 70 °F
